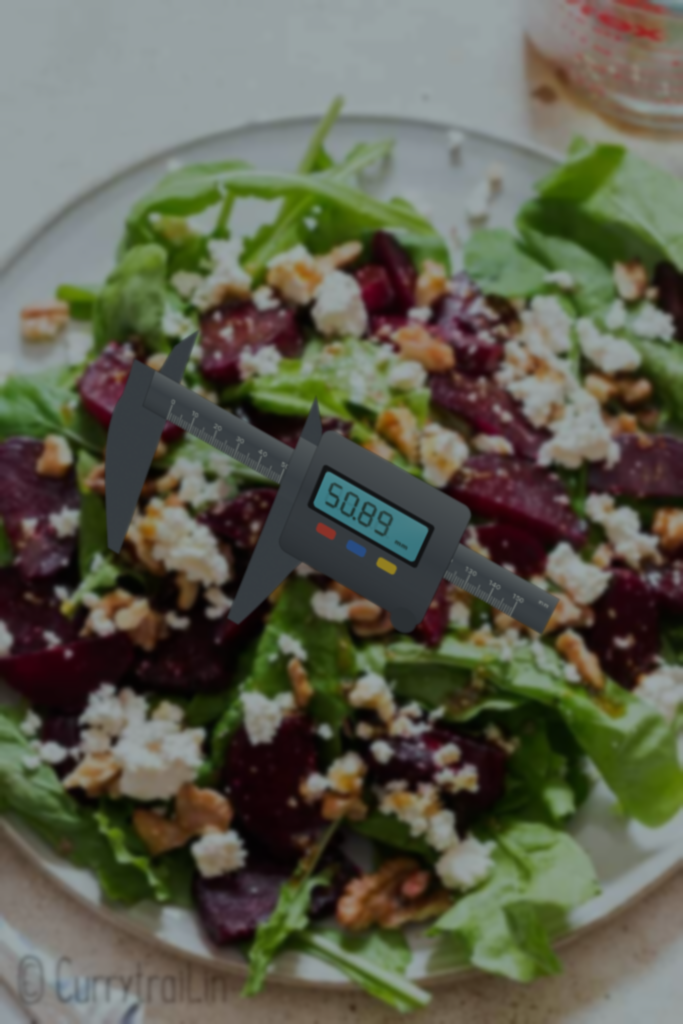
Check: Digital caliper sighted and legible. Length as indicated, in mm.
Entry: 50.89 mm
